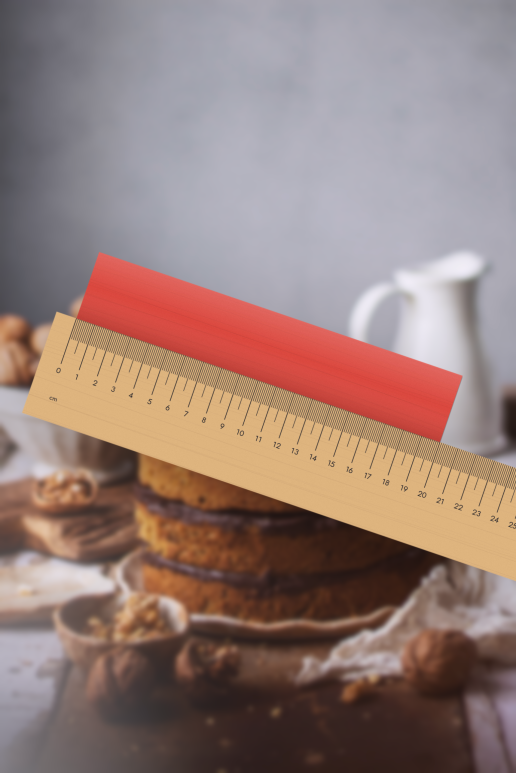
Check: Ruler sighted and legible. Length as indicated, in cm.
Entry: 20 cm
